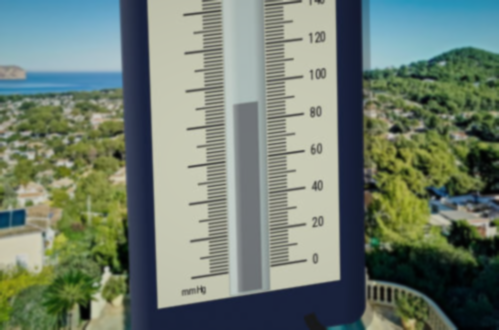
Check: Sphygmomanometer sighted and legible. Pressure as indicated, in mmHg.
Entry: 90 mmHg
